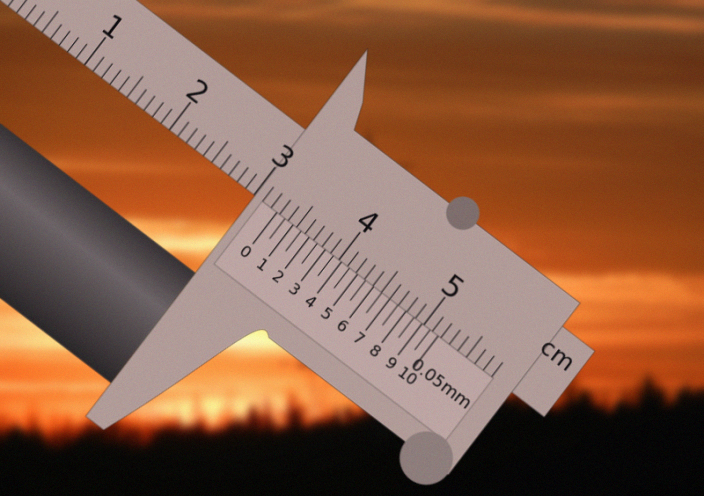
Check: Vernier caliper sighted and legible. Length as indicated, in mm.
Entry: 32.7 mm
